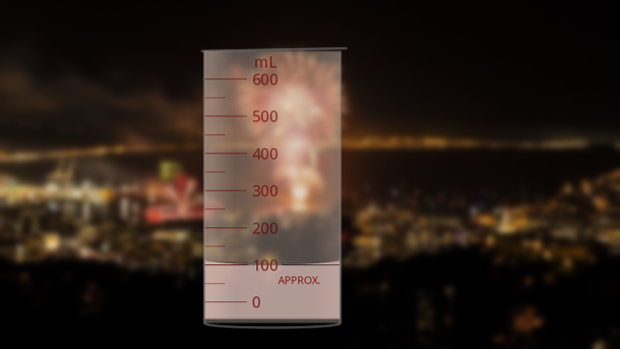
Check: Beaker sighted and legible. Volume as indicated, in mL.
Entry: 100 mL
